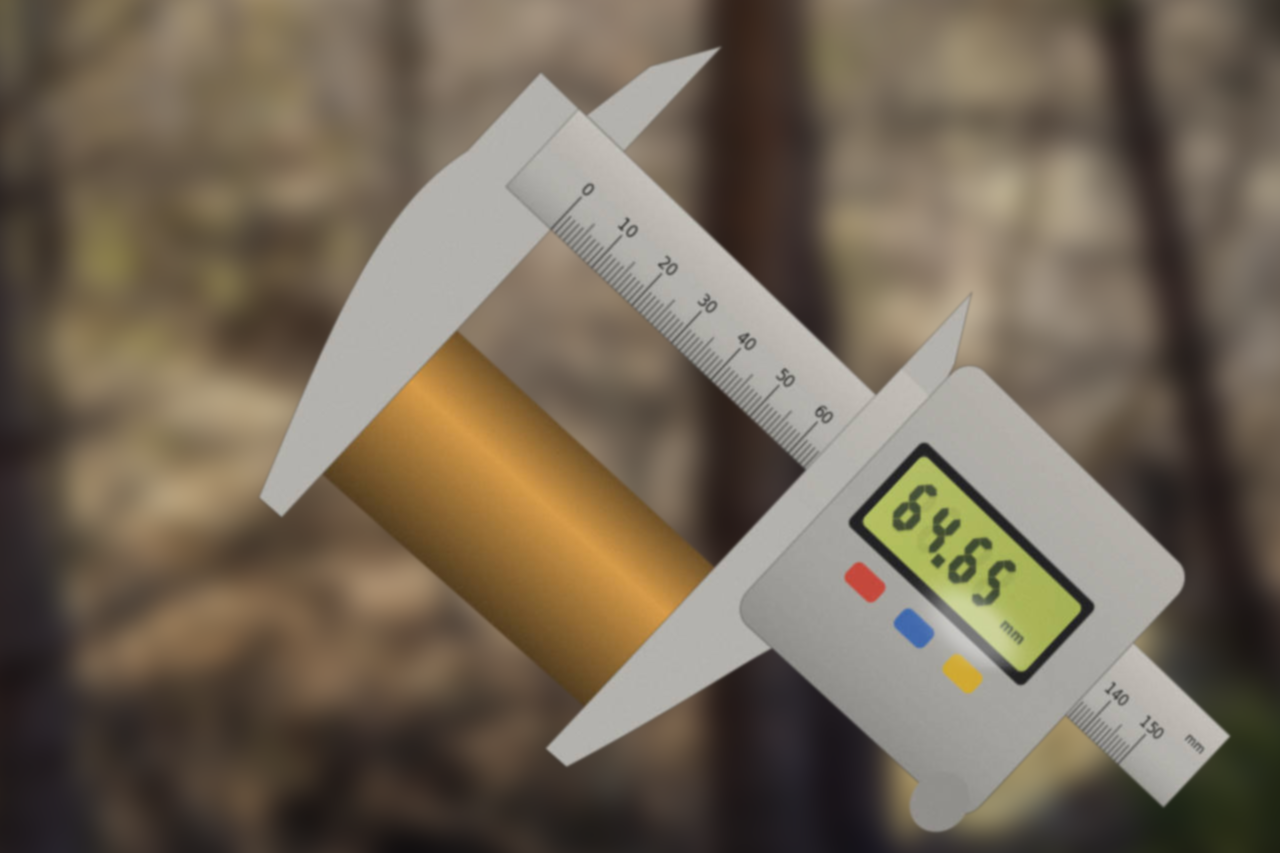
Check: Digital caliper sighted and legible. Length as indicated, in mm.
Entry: 64.65 mm
